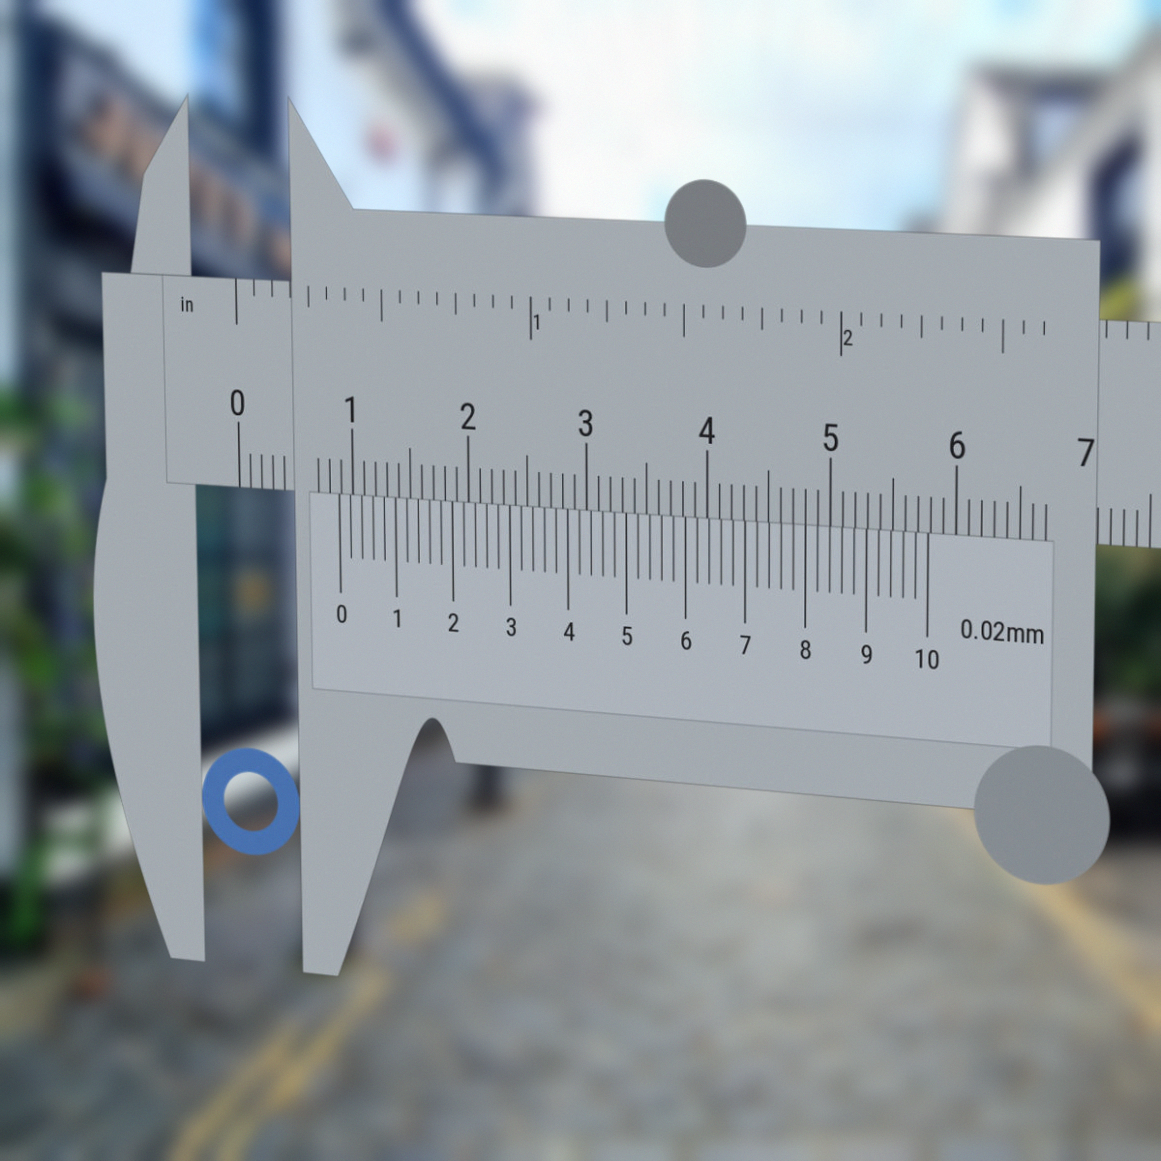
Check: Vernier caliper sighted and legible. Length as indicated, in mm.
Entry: 8.8 mm
